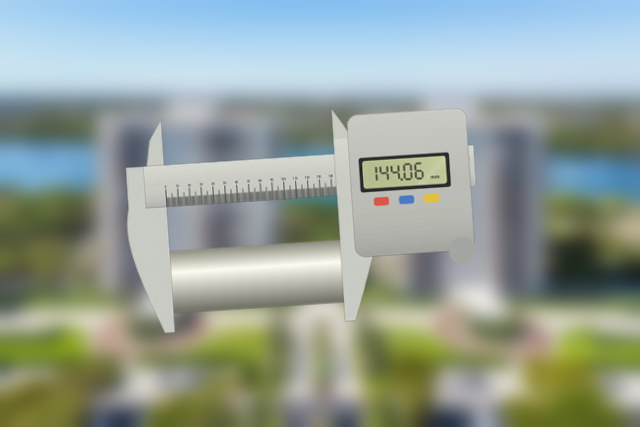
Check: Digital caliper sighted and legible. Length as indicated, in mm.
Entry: 144.06 mm
